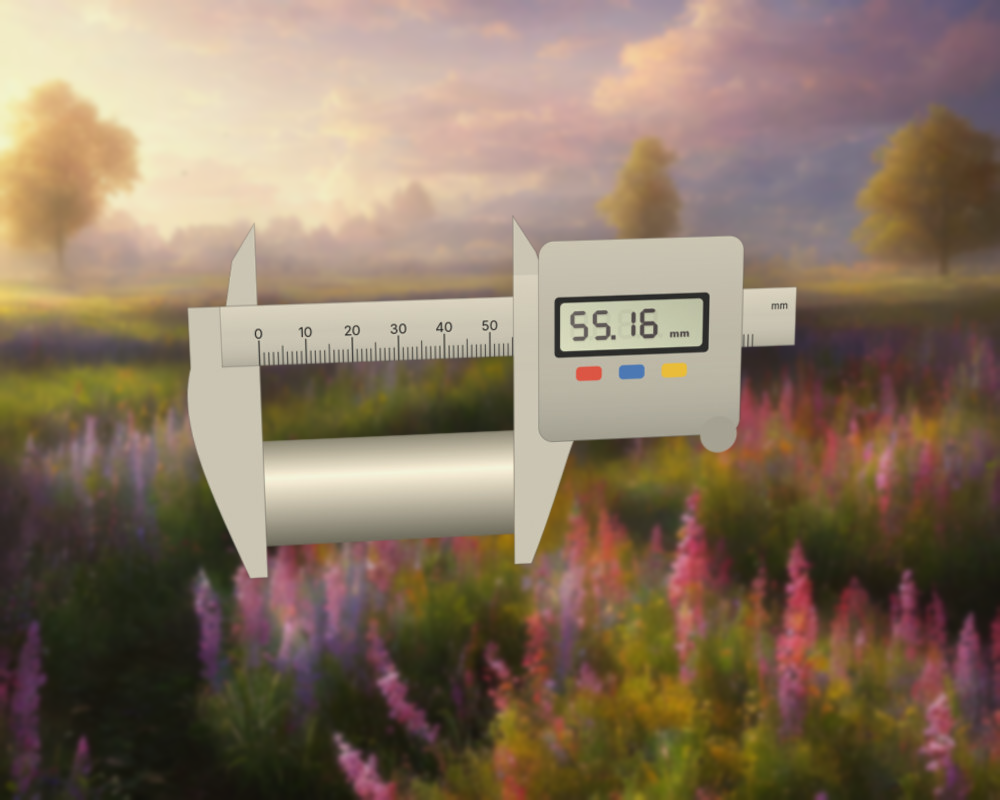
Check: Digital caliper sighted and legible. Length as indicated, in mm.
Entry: 55.16 mm
